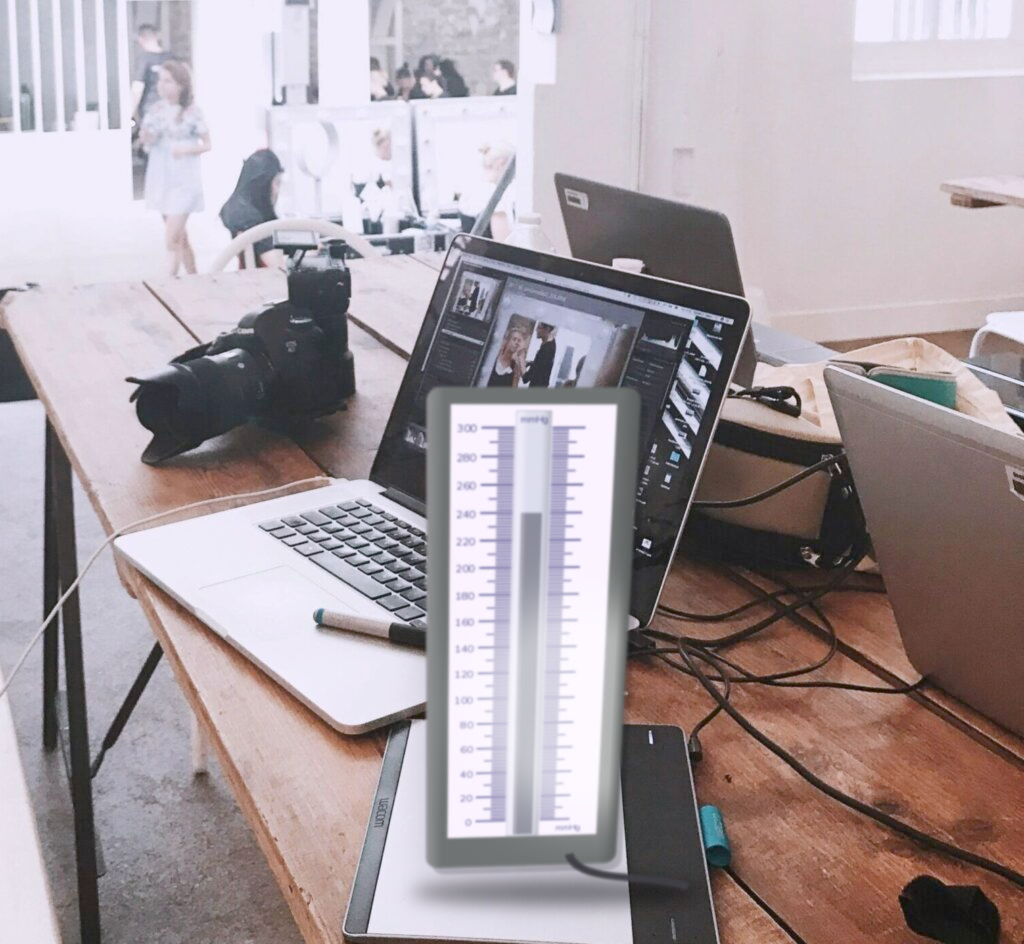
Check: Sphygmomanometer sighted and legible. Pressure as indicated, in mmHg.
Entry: 240 mmHg
